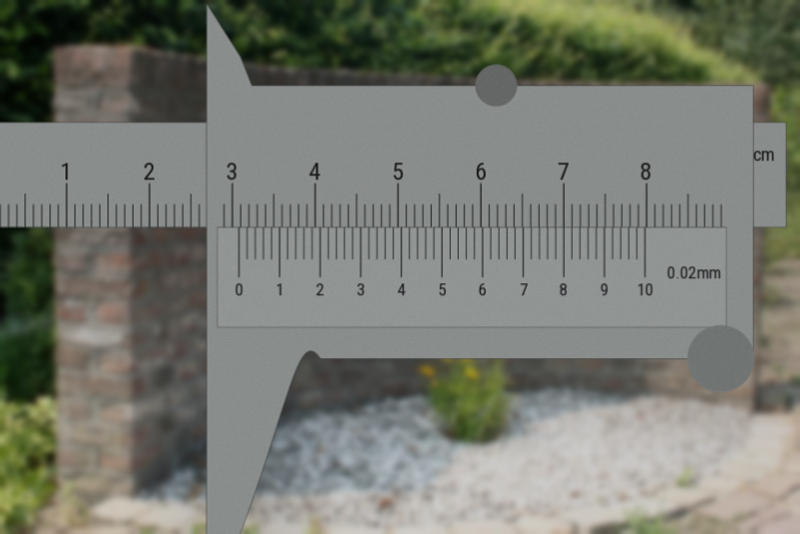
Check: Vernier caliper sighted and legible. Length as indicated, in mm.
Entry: 30.8 mm
